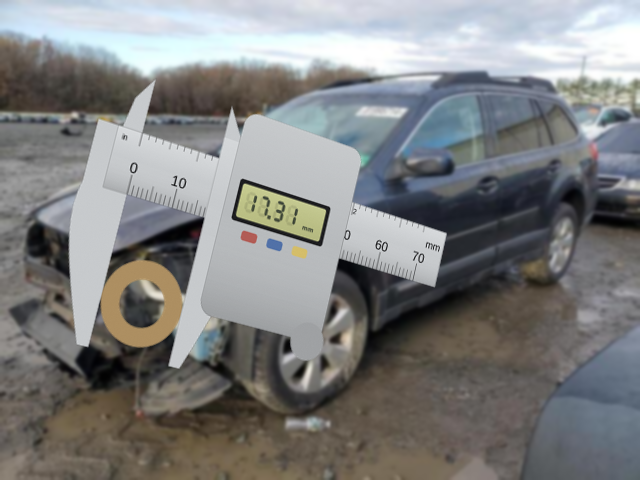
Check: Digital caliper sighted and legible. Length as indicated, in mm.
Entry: 17.31 mm
